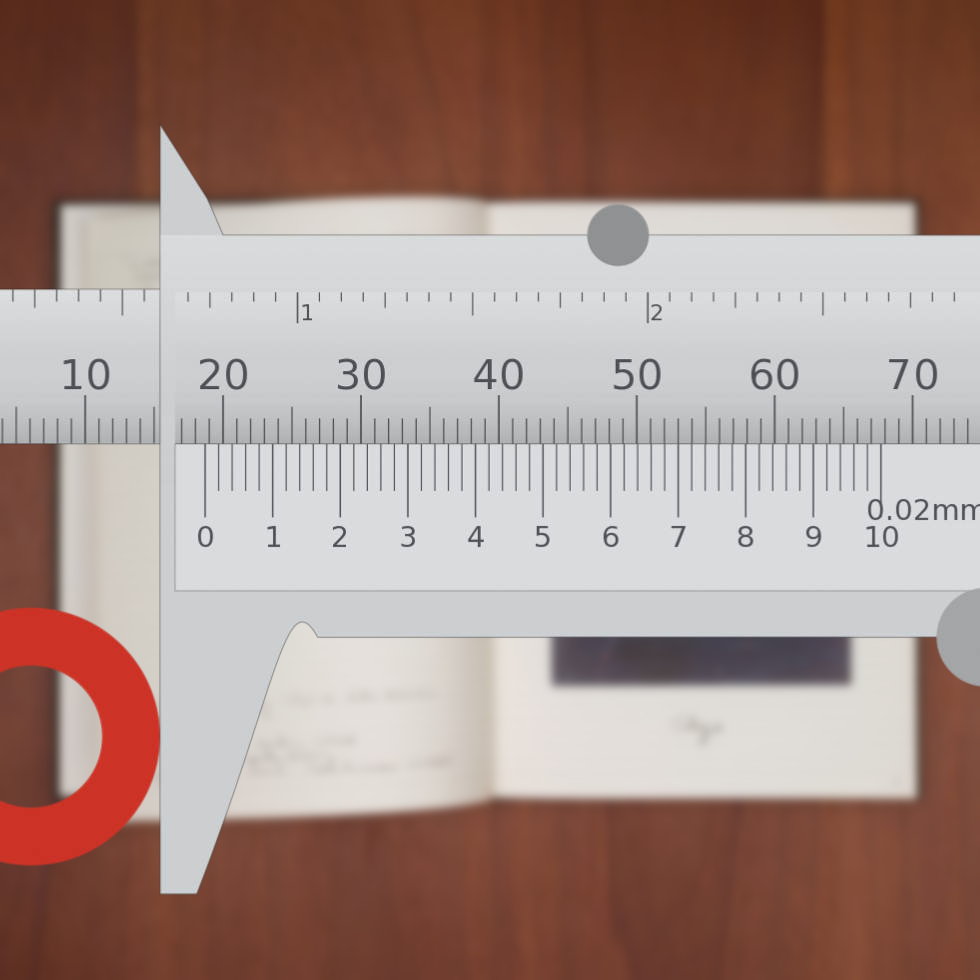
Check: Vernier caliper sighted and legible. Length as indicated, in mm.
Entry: 18.7 mm
